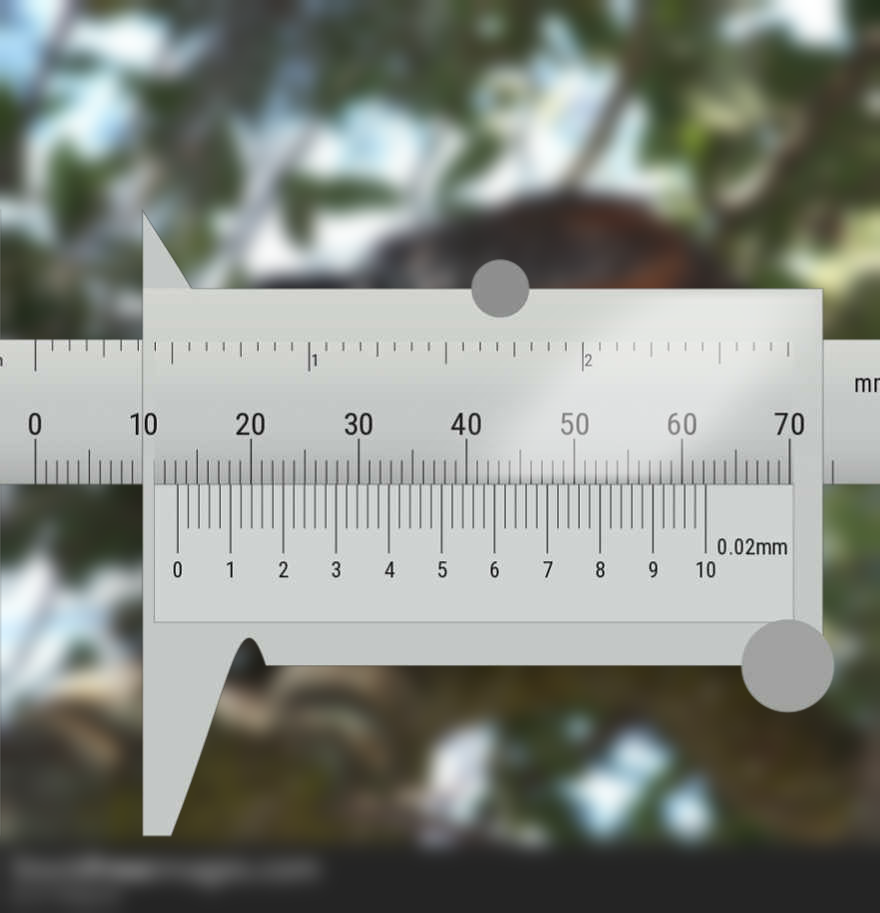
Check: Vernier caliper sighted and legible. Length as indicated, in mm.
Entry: 13.2 mm
